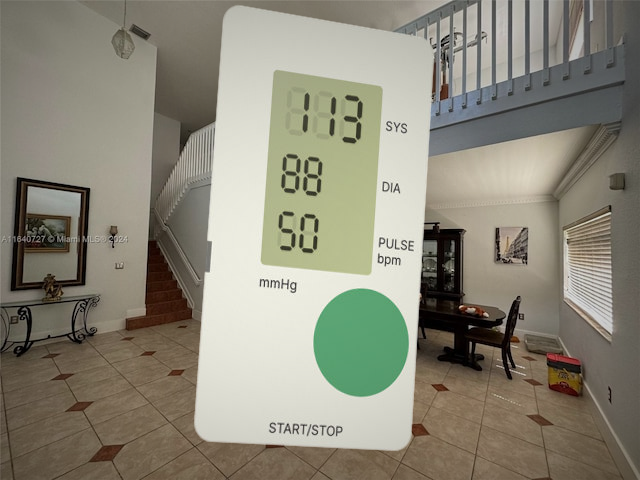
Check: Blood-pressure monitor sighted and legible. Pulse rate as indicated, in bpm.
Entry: 50 bpm
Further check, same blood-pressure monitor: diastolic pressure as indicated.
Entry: 88 mmHg
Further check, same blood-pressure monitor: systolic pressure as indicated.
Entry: 113 mmHg
